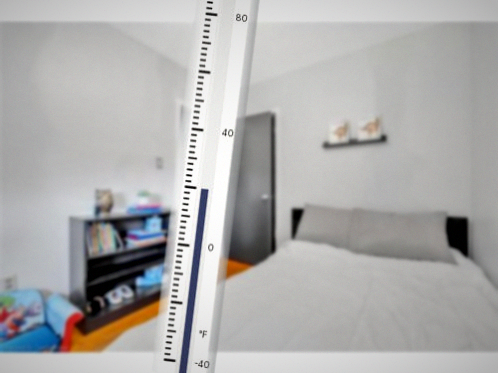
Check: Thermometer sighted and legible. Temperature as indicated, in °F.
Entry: 20 °F
